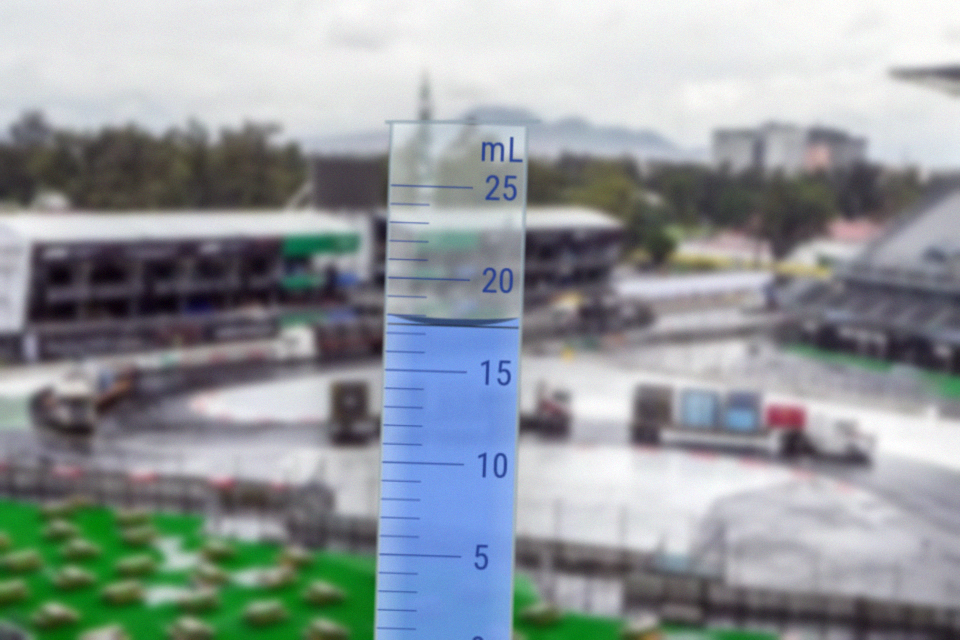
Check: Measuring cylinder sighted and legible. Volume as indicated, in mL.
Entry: 17.5 mL
